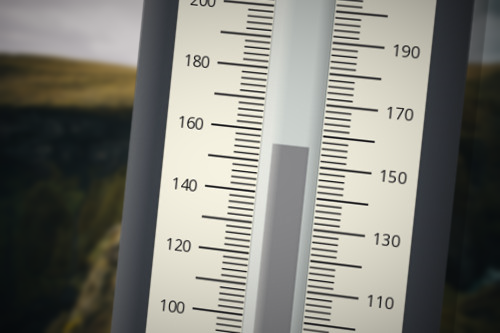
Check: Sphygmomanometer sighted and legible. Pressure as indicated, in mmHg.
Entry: 156 mmHg
